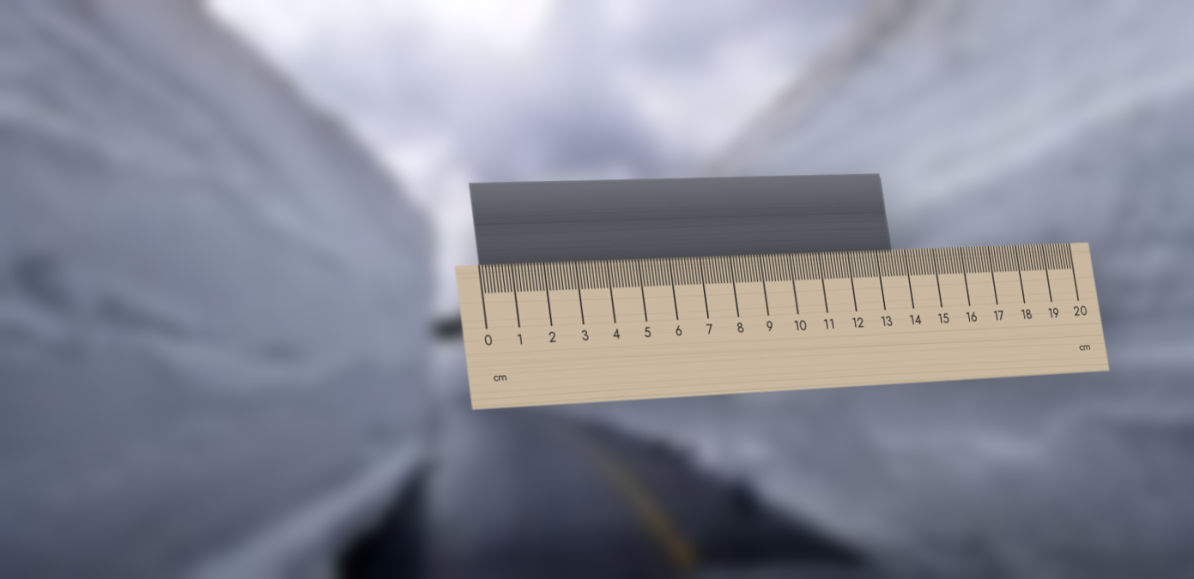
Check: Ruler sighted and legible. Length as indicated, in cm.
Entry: 13.5 cm
